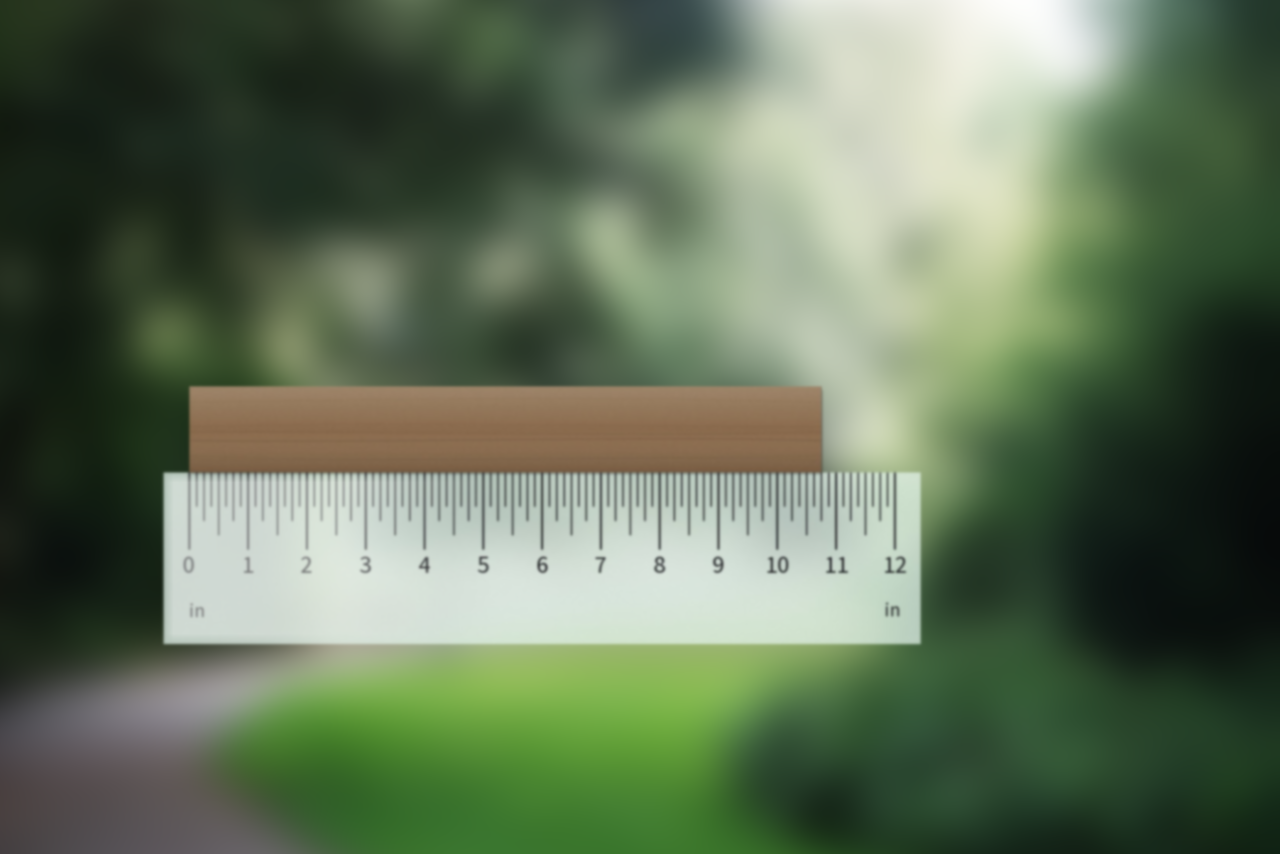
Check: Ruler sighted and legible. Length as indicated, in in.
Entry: 10.75 in
